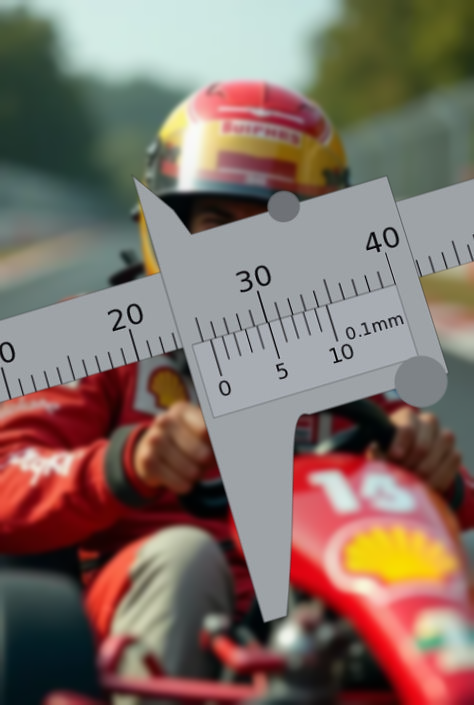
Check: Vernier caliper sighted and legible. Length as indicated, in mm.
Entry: 25.6 mm
